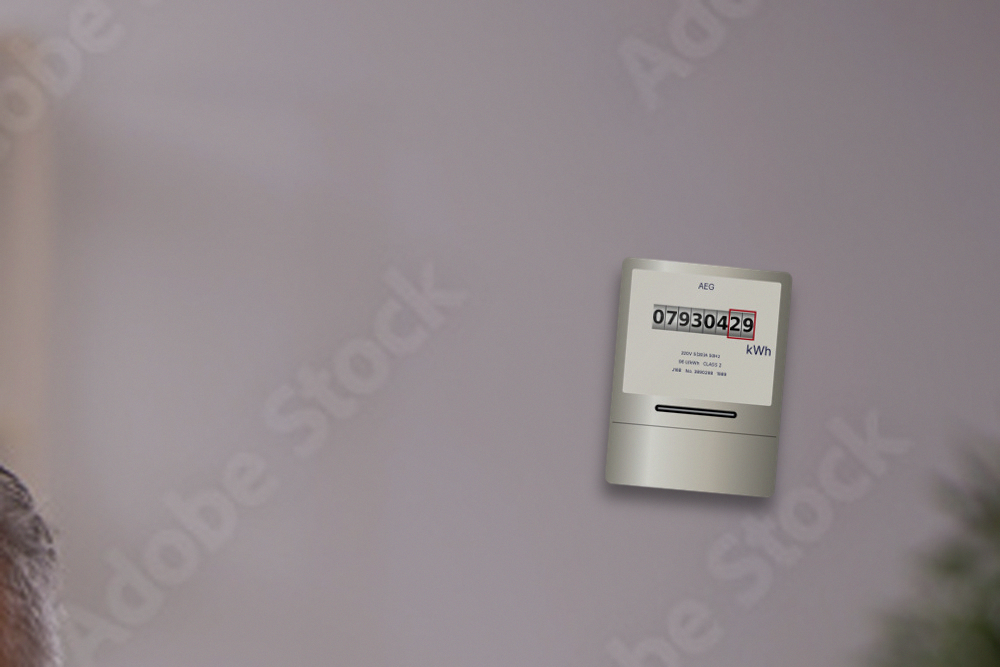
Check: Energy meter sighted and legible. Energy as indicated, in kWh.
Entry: 79304.29 kWh
